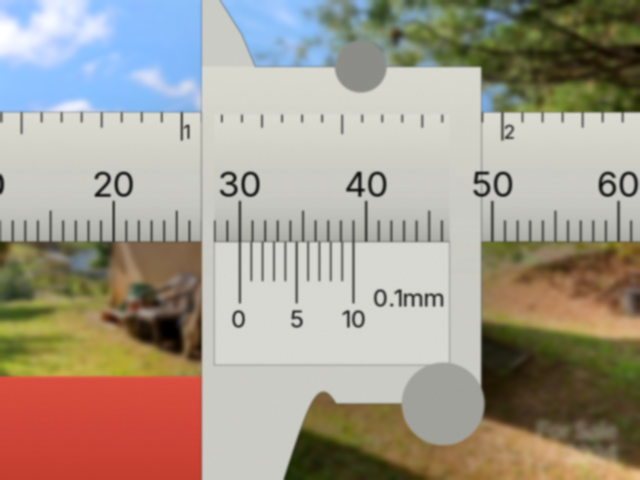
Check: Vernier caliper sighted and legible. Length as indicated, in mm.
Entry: 30.0 mm
